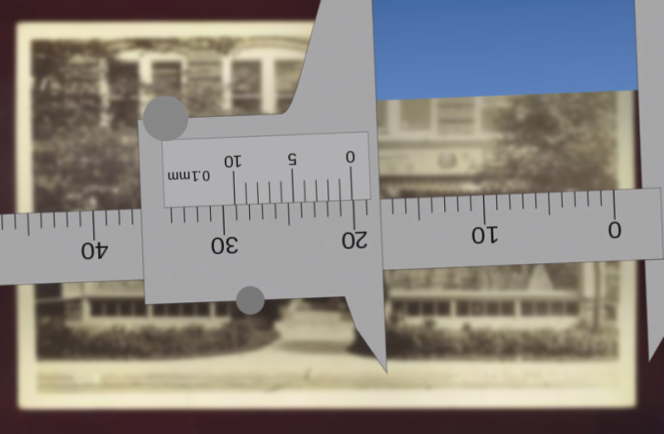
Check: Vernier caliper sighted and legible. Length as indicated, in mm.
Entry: 20.1 mm
